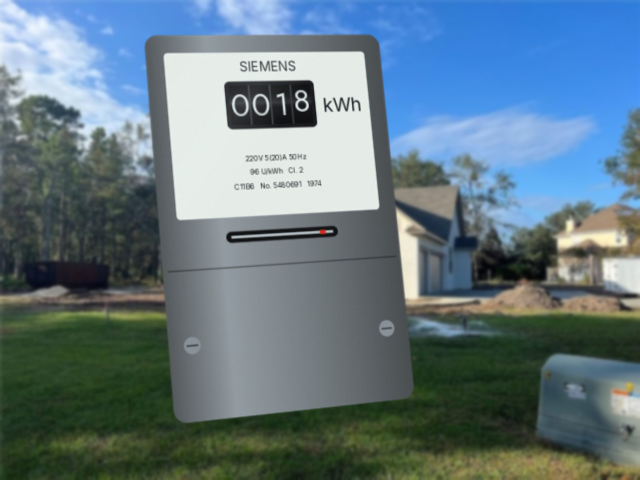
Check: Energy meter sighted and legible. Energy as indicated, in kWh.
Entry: 18 kWh
